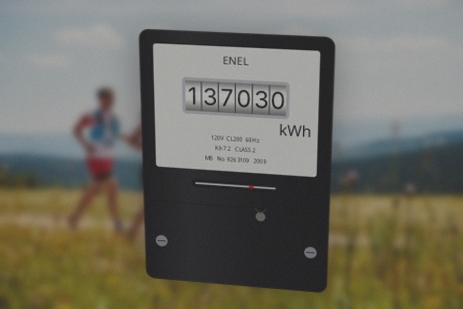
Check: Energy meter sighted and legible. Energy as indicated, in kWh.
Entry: 137030 kWh
